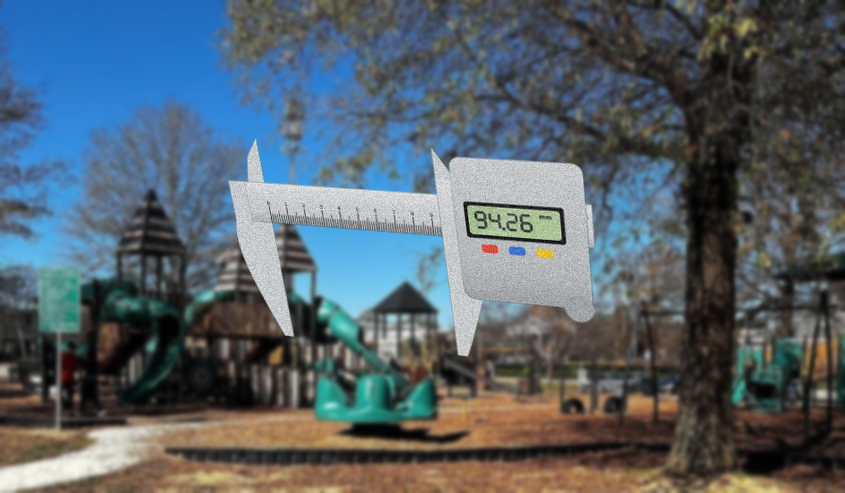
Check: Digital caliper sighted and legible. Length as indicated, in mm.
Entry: 94.26 mm
